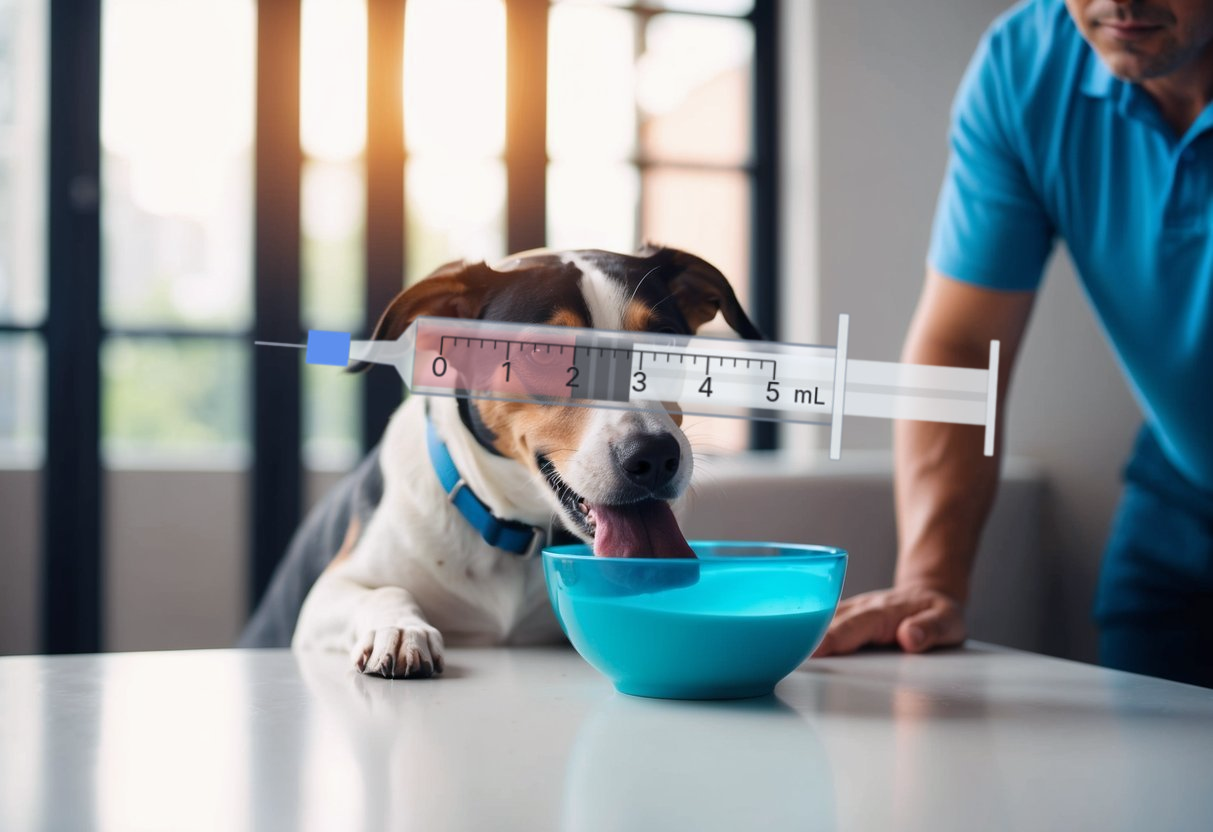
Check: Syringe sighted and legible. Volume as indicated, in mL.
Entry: 2 mL
